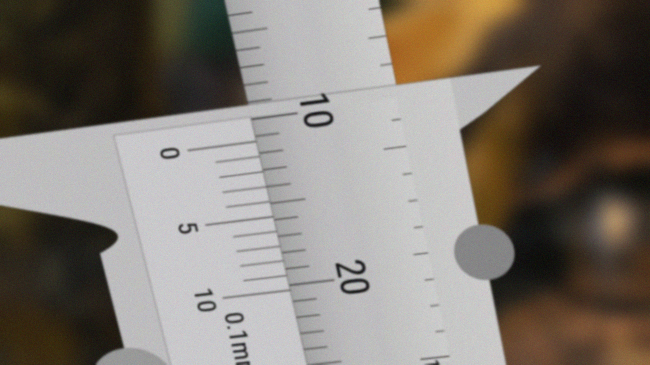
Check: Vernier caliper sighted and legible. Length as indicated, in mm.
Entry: 11.3 mm
